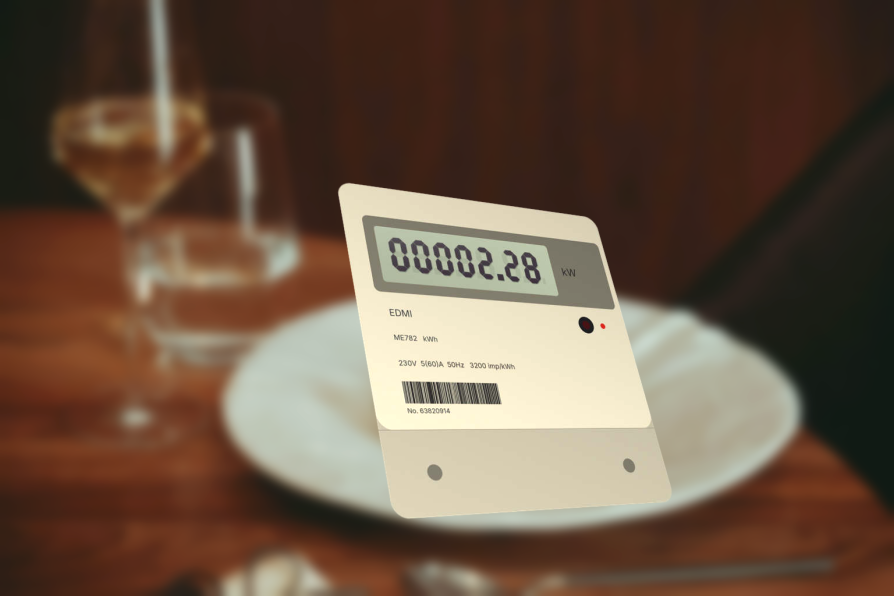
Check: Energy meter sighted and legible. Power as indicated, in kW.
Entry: 2.28 kW
